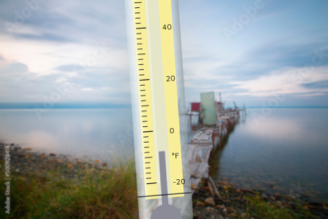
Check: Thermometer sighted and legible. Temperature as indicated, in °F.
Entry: -8 °F
